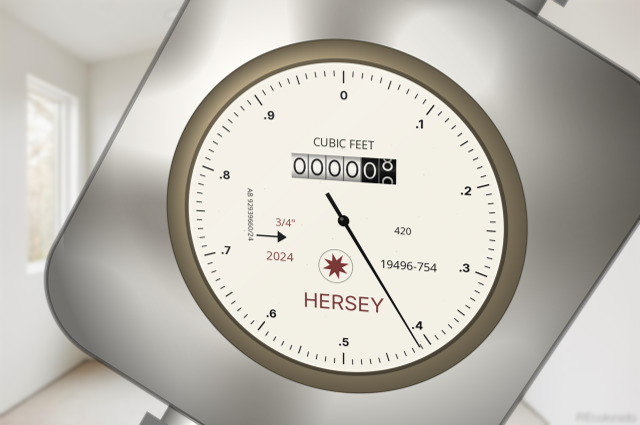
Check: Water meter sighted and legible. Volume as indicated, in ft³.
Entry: 8.41 ft³
